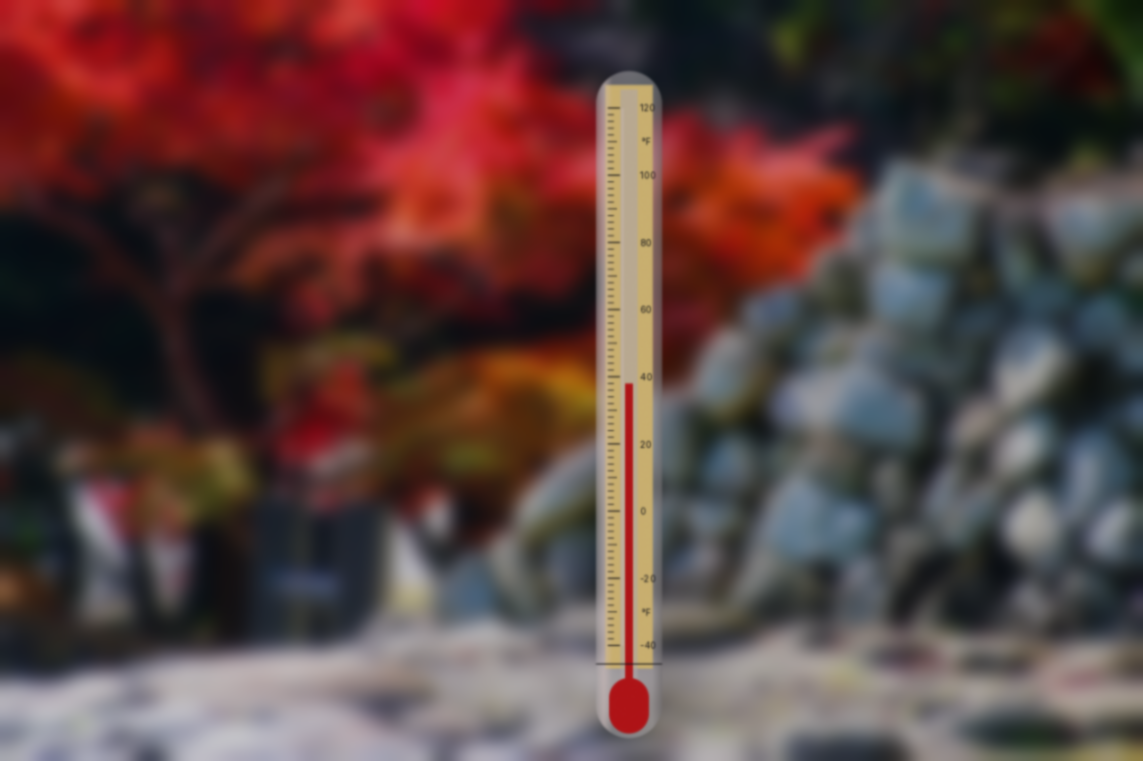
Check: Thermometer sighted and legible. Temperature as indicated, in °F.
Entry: 38 °F
